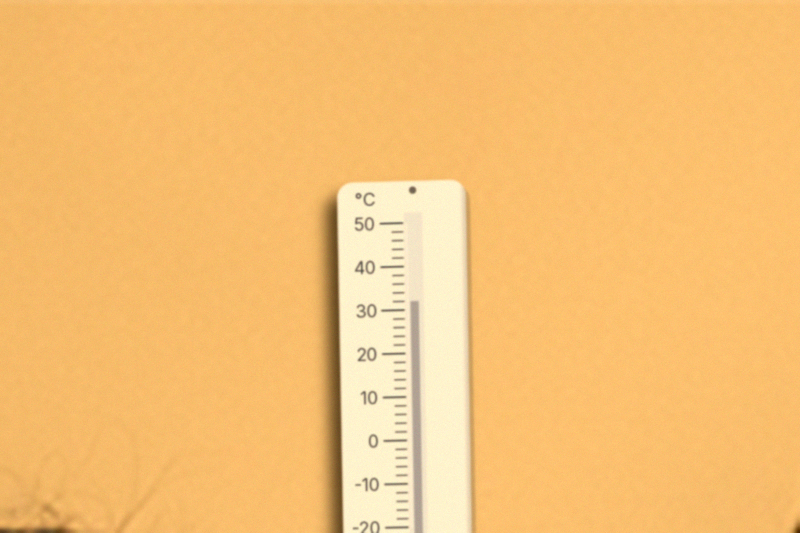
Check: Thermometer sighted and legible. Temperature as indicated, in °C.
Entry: 32 °C
